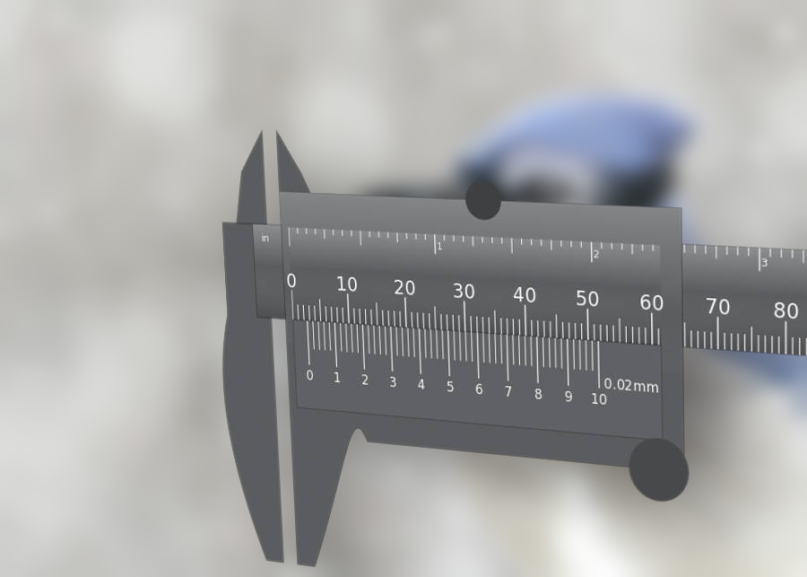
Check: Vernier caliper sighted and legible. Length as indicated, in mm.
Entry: 2.6 mm
